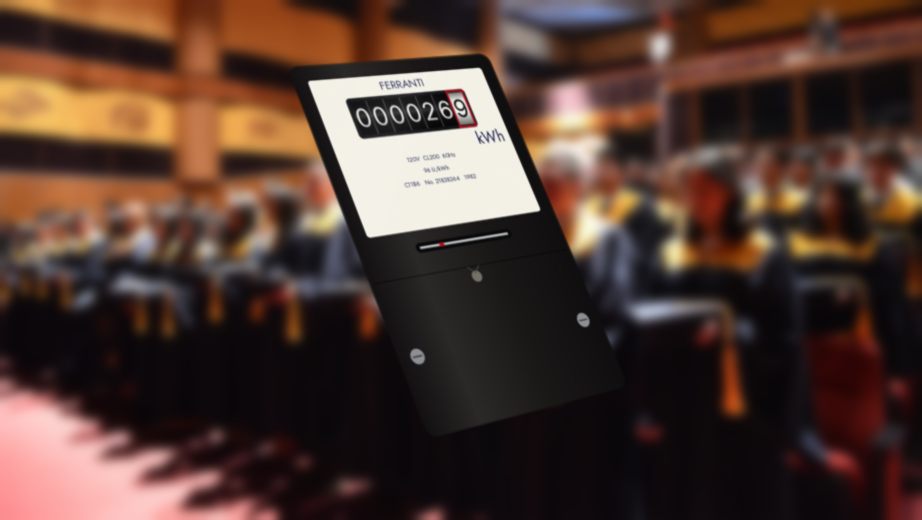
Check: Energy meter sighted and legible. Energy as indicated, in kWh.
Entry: 26.9 kWh
